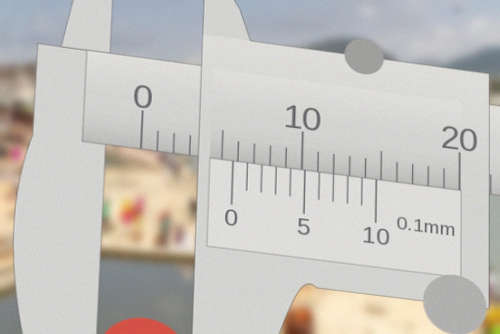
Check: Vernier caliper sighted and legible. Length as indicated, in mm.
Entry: 5.7 mm
